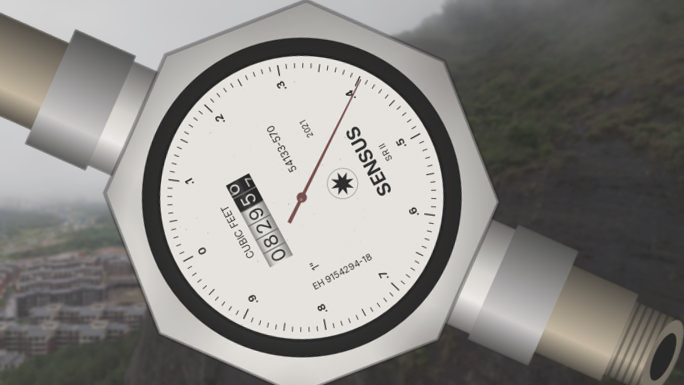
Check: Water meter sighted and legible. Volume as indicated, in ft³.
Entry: 82956.40 ft³
